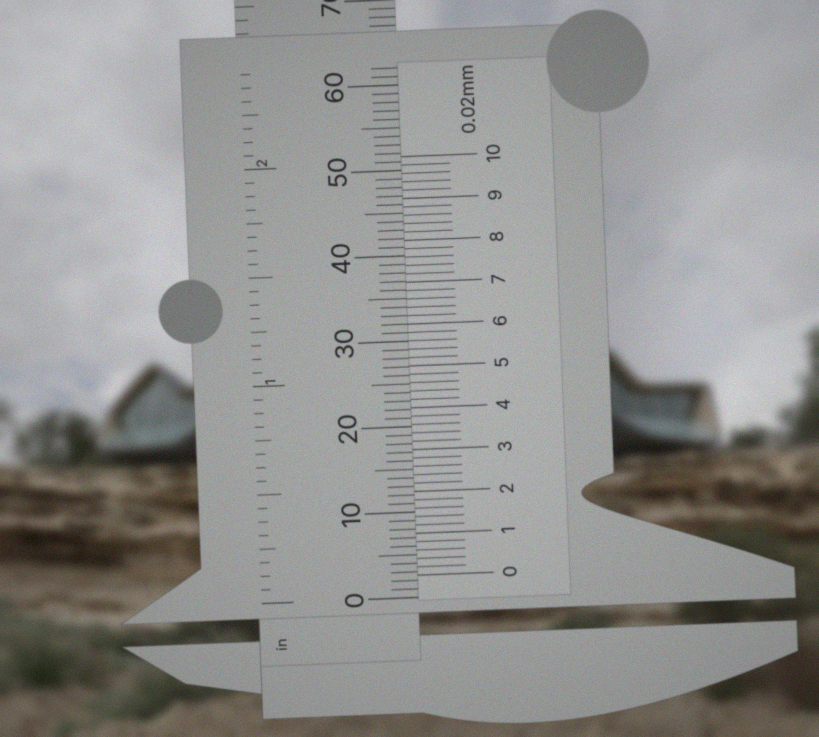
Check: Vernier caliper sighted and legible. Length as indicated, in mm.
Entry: 2.6 mm
